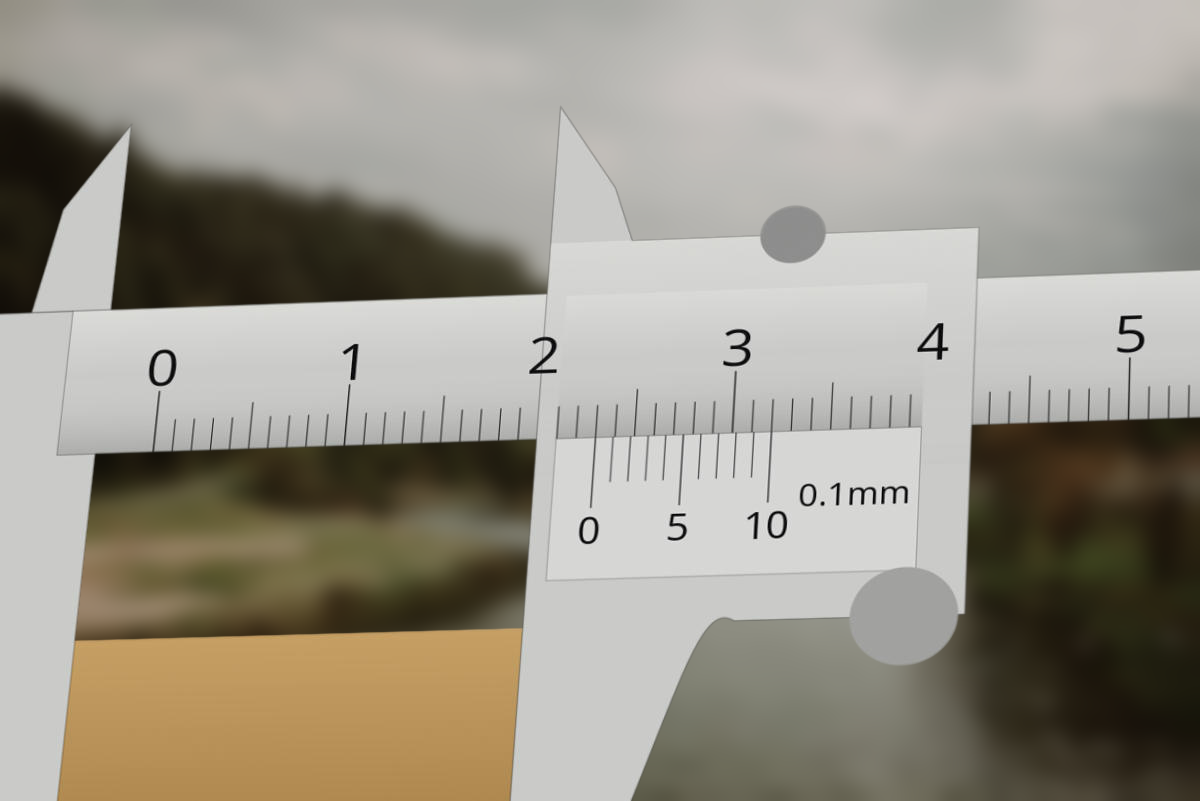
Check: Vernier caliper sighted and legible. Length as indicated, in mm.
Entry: 23.0 mm
